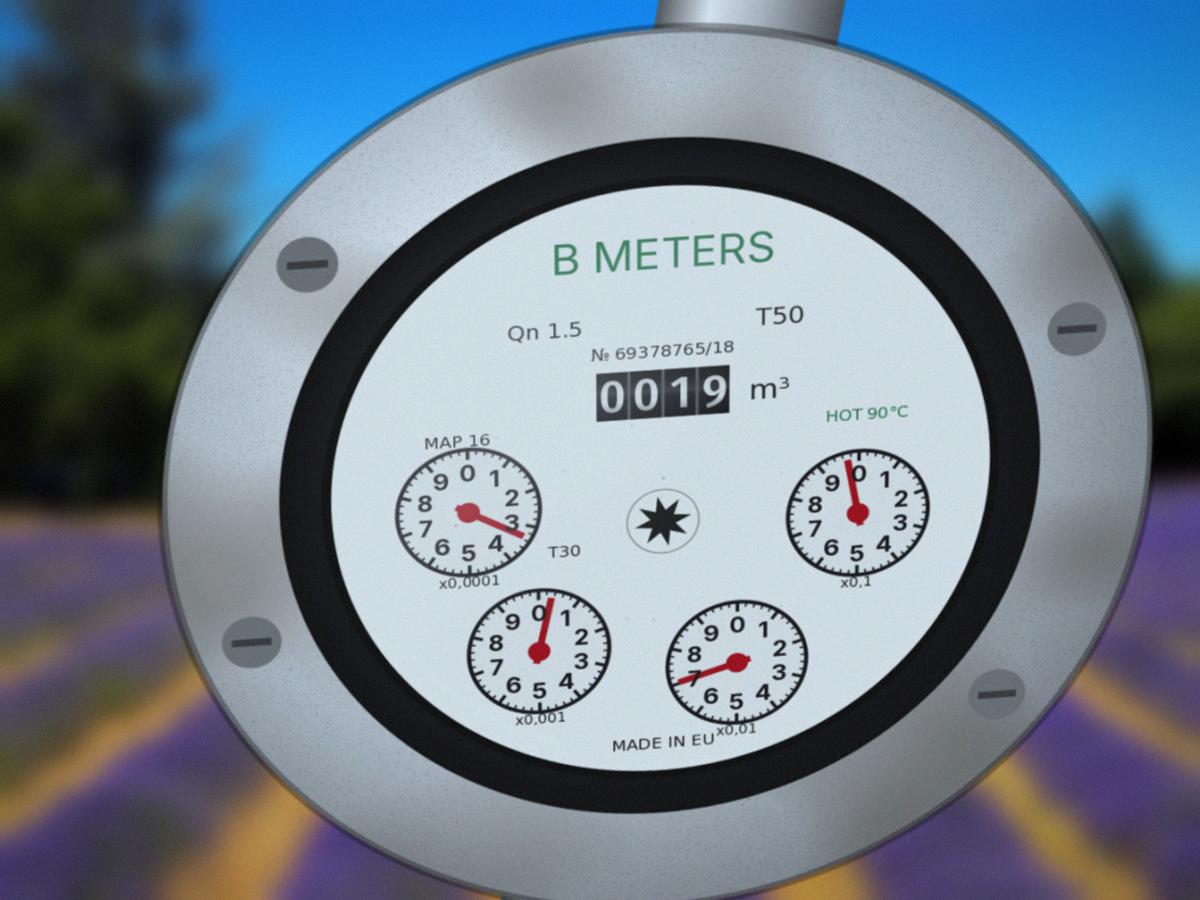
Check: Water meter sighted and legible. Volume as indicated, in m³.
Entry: 18.9703 m³
